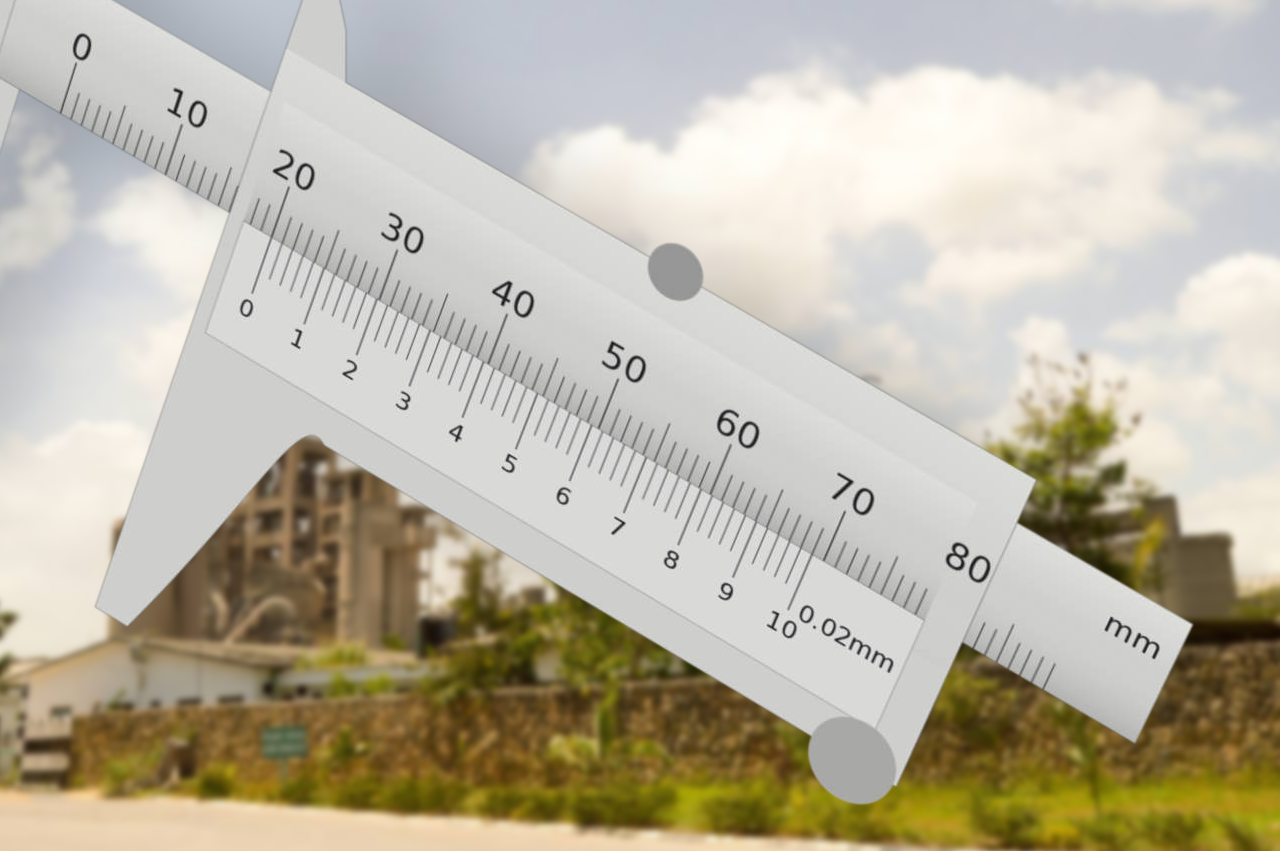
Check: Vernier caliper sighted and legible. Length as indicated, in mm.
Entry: 20.0 mm
